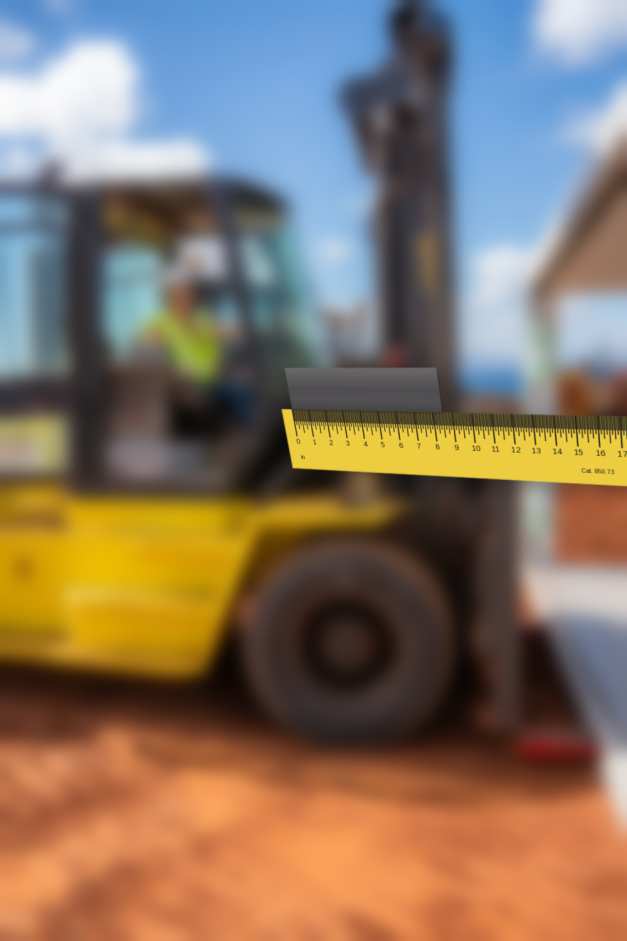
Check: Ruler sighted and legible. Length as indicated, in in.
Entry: 8.5 in
